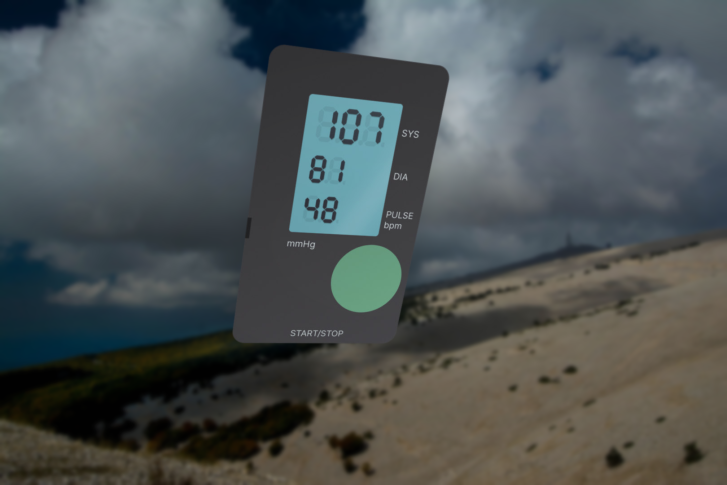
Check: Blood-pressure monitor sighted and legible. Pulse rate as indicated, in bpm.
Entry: 48 bpm
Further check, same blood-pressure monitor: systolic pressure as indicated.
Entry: 107 mmHg
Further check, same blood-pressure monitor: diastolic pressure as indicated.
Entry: 81 mmHg
